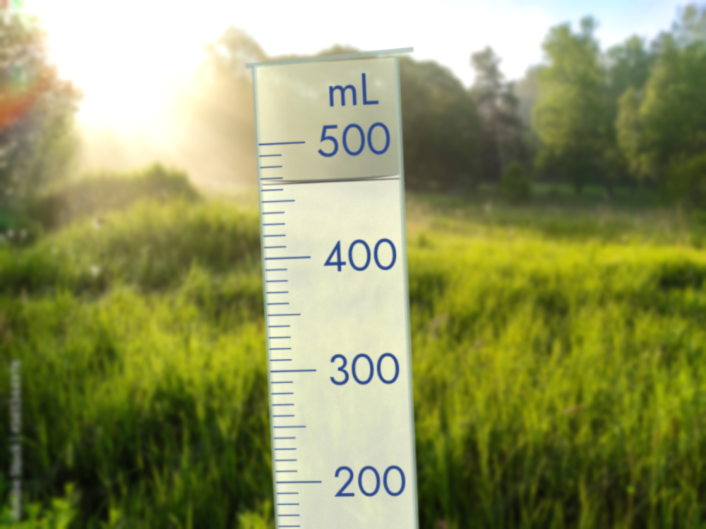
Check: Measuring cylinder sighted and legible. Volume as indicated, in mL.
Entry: 465 mL
